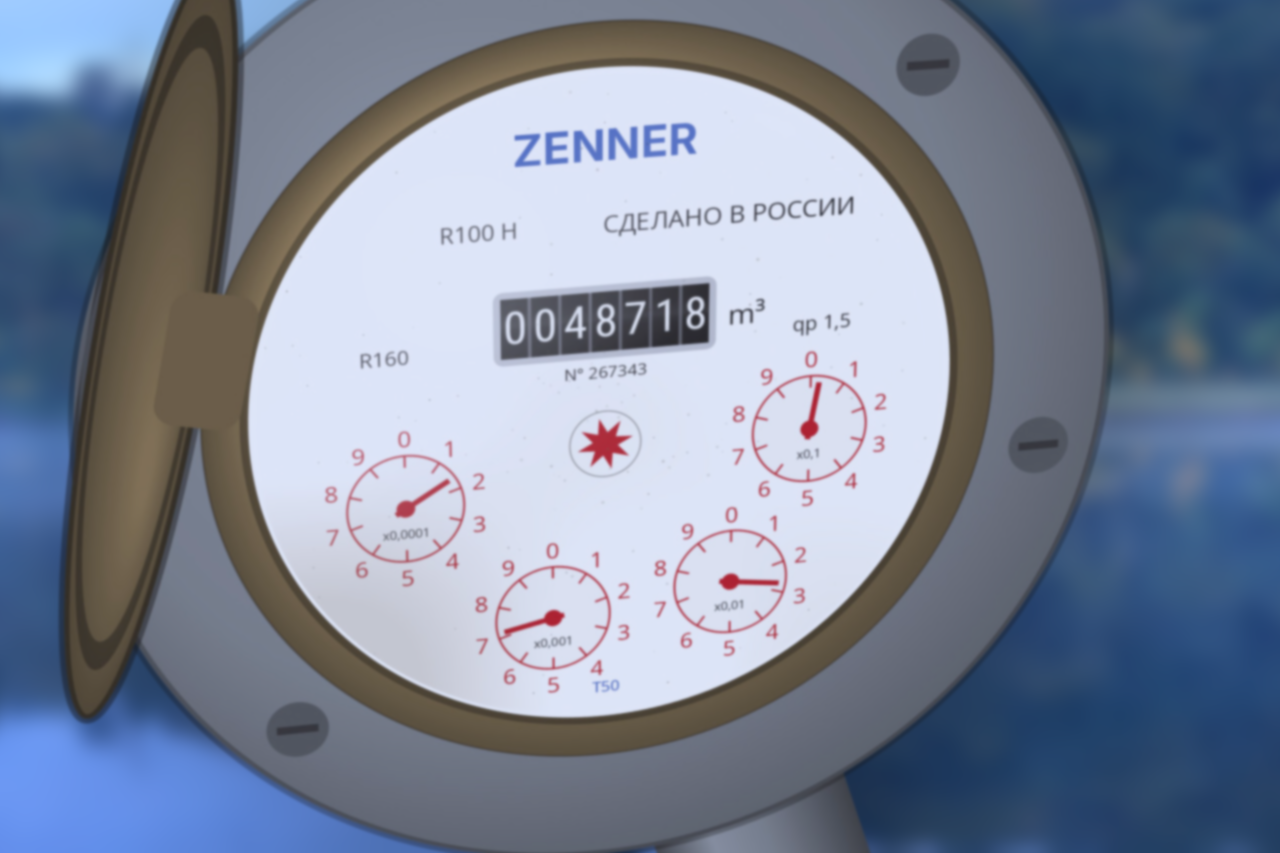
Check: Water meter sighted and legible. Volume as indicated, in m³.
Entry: 48718.0271 m³
